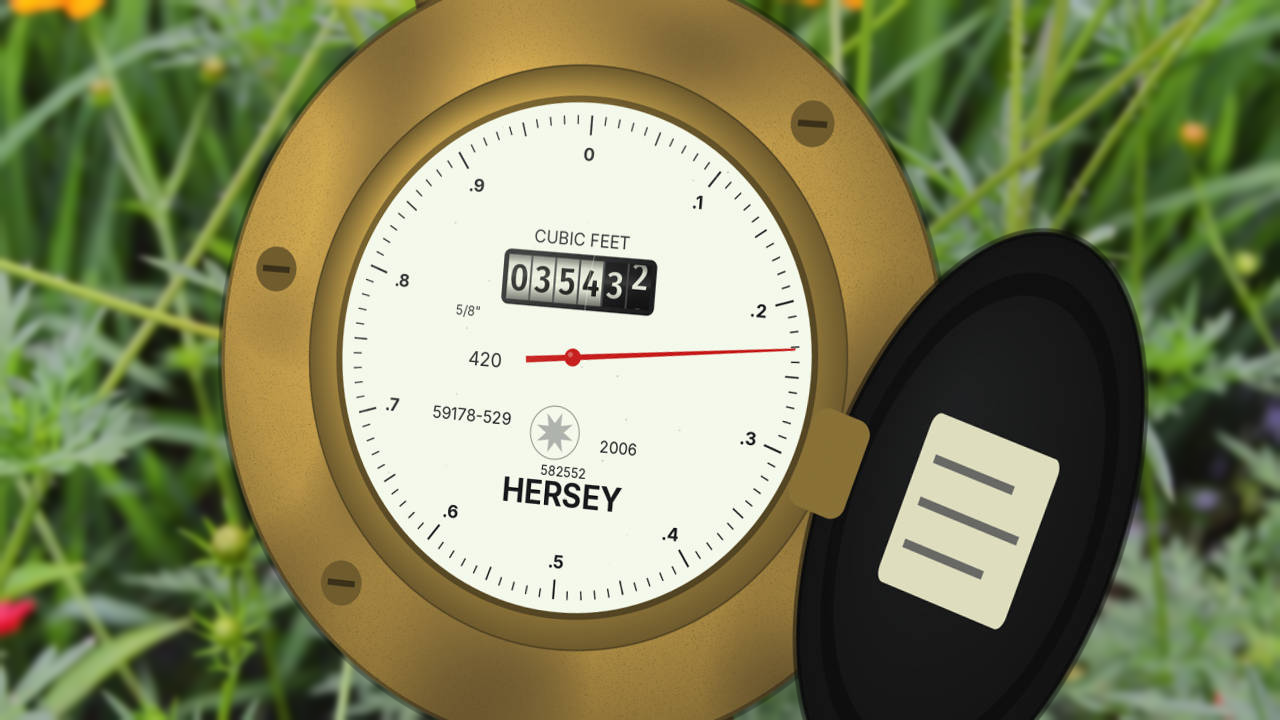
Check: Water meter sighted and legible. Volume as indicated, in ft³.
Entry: 35432.23 ft³
